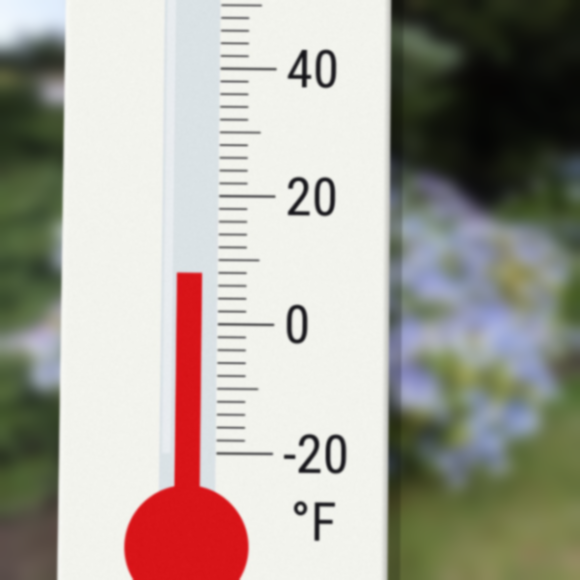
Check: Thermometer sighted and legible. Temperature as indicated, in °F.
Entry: 8 °F
